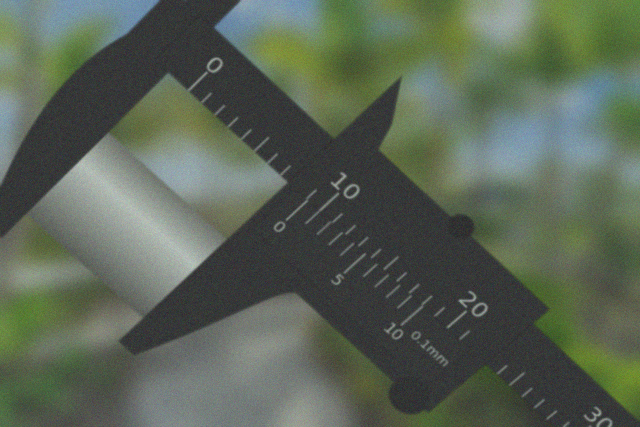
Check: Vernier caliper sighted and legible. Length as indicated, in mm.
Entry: 9.1 mm
